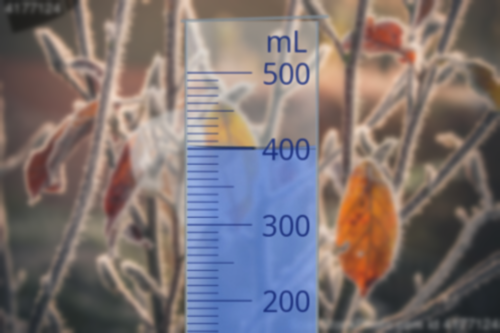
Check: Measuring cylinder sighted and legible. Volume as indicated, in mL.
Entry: 400 mL
